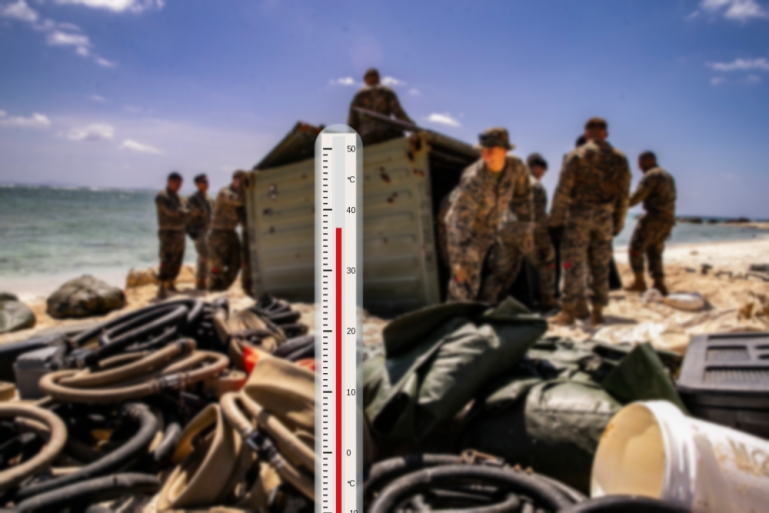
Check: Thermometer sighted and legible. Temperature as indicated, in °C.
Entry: 37 °C
